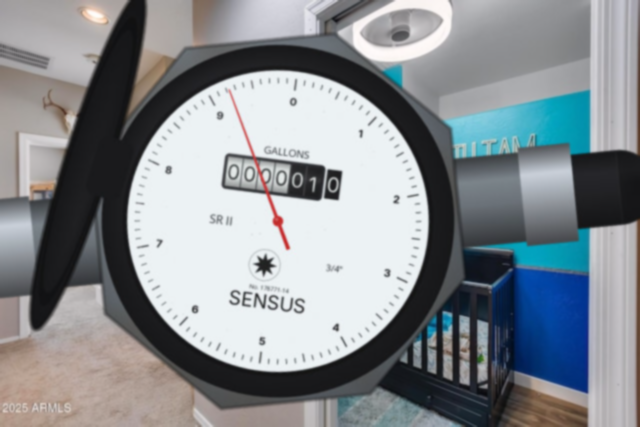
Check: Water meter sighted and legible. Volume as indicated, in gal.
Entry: 9.2 gal
